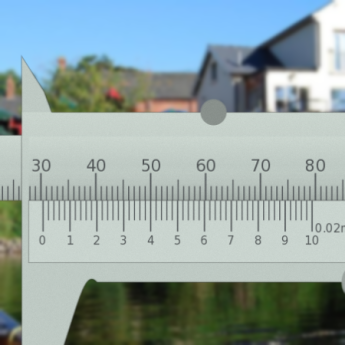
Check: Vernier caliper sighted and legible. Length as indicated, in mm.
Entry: 30.4 mm
